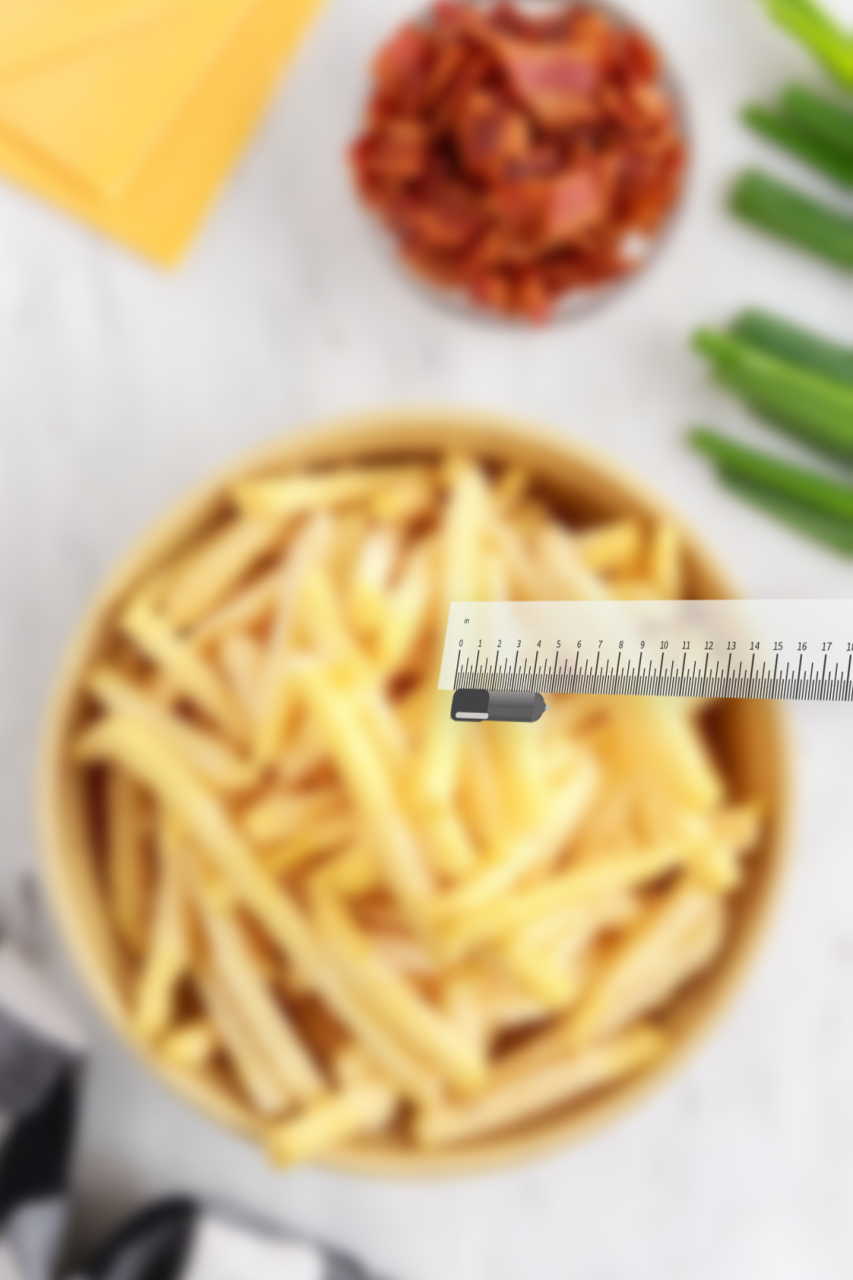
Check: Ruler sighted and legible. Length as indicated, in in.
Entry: 5 in
